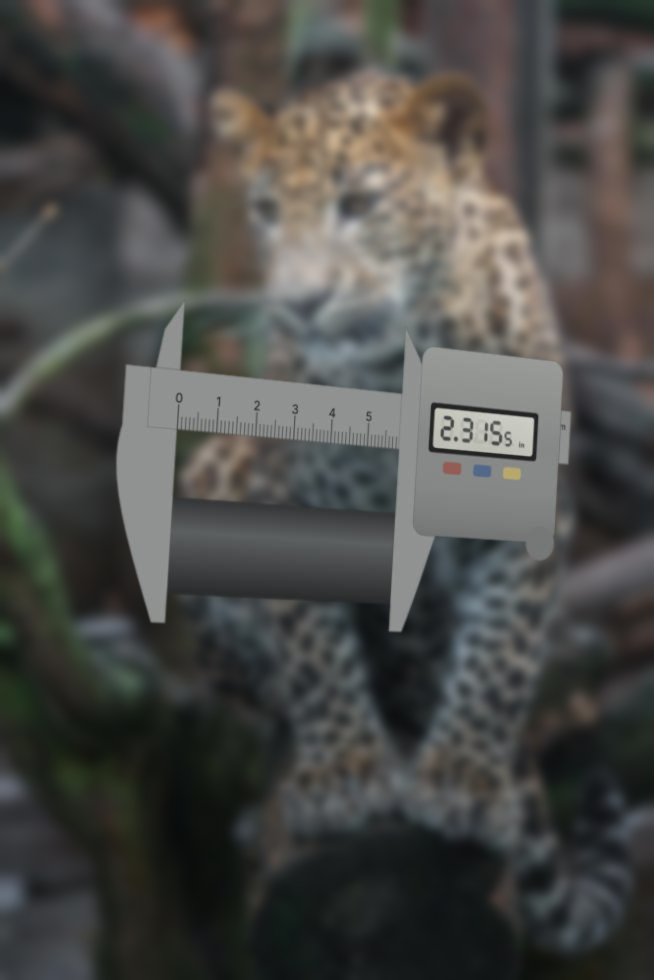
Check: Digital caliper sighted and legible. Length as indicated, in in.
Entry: 2.3155 in
